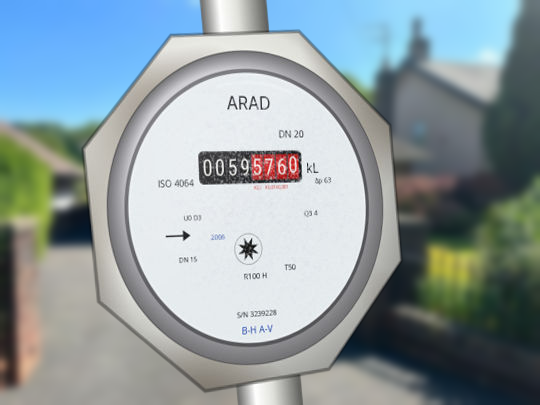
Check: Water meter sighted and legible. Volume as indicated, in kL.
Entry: 59.5760 kL
